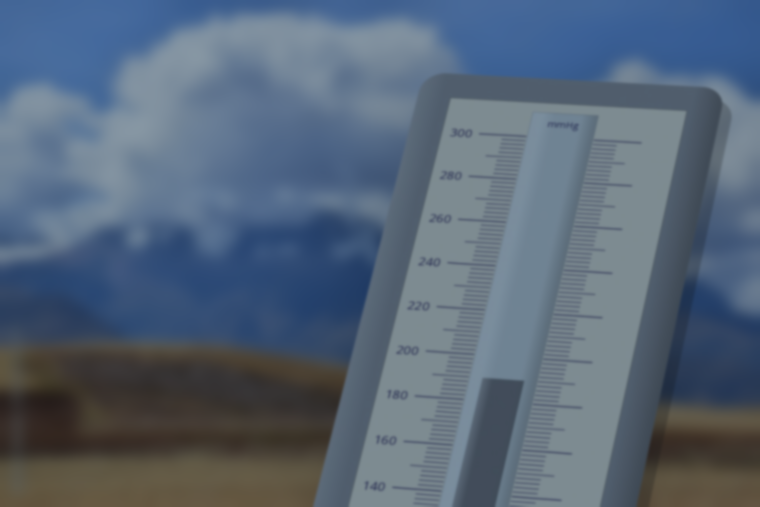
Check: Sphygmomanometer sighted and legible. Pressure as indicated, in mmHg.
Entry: 190 mmHg
